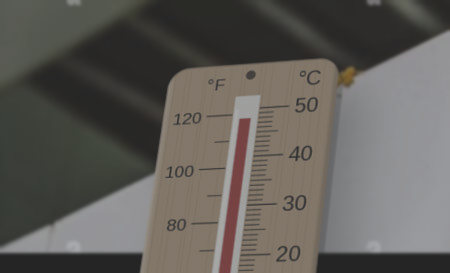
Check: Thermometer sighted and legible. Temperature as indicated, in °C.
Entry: 48 °C
